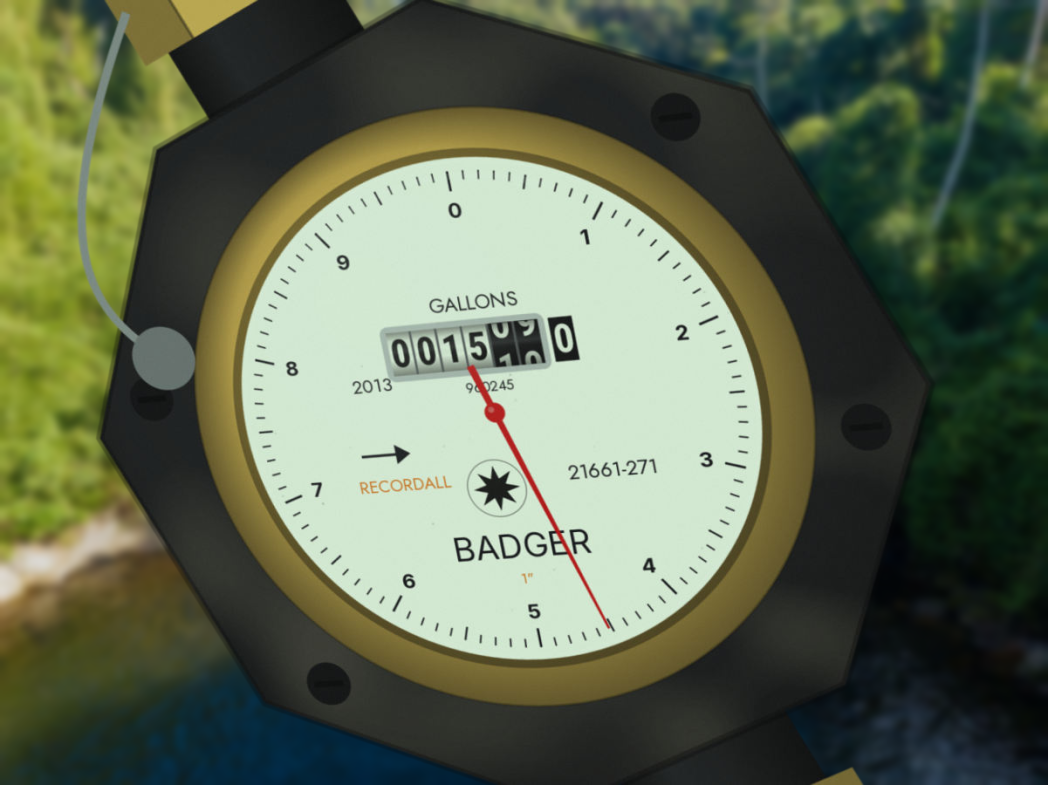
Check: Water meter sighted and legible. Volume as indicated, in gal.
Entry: 15094.5 gal
